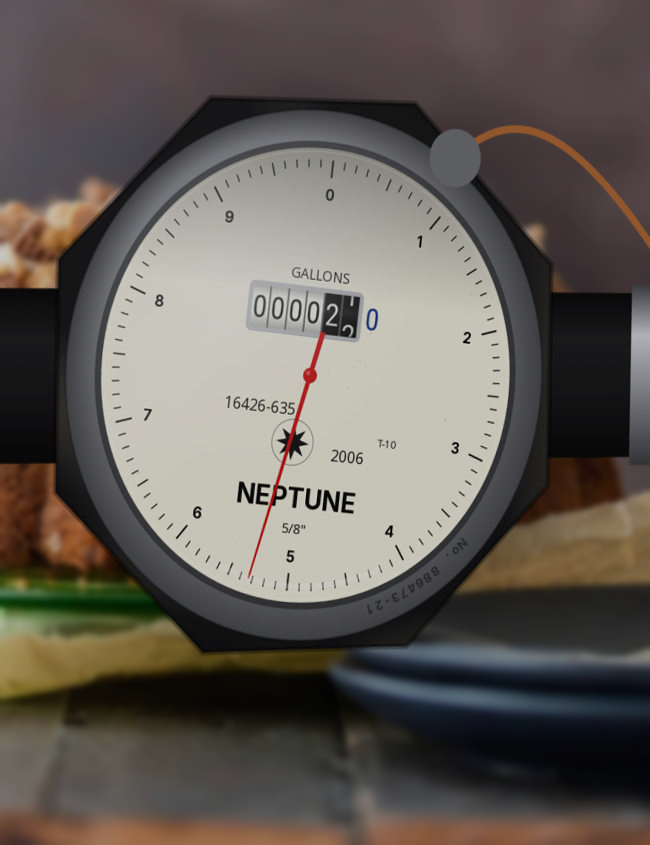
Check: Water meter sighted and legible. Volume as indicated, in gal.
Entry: 215.3 gal
